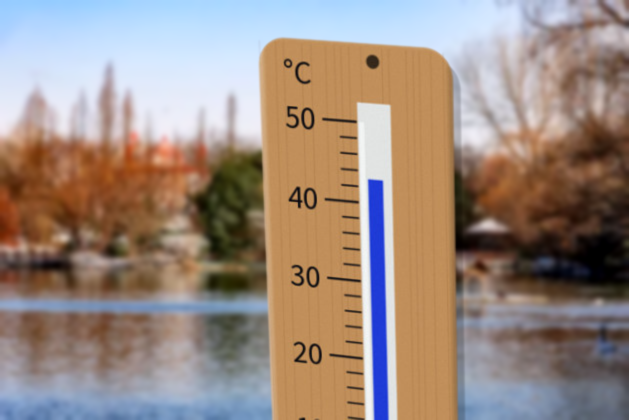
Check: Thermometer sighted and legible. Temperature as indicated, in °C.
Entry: 43 °C
